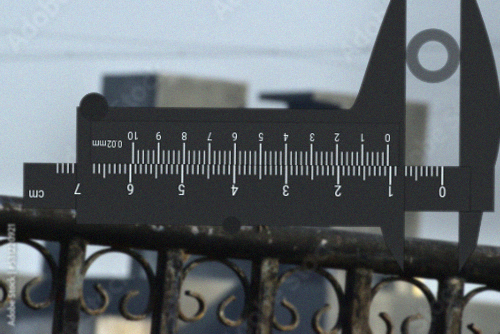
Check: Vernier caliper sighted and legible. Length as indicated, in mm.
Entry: 10.5 mm
